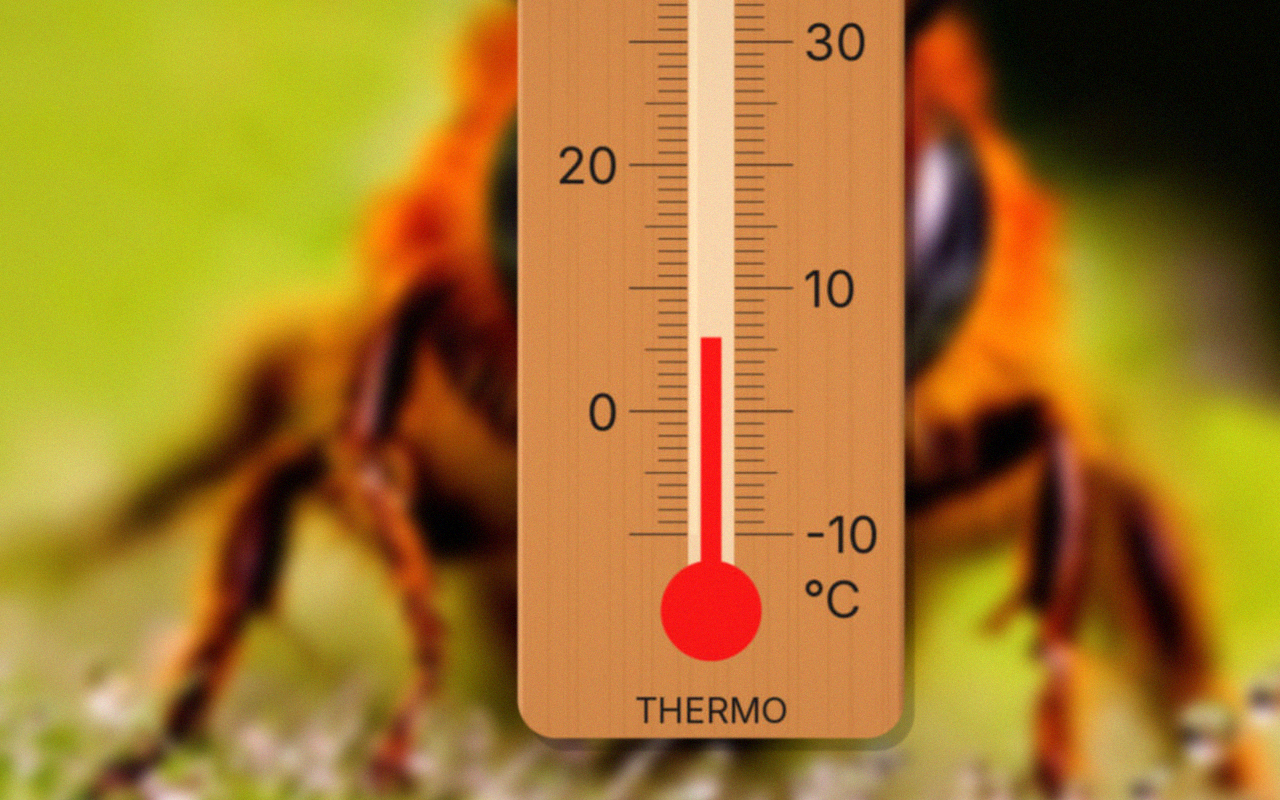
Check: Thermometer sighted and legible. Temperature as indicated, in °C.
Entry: 6 °C
